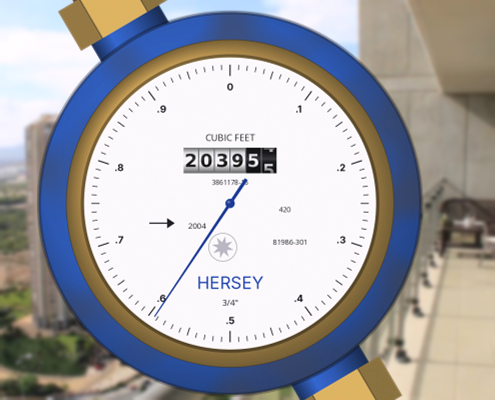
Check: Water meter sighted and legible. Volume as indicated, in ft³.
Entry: 203954.59 ft³
